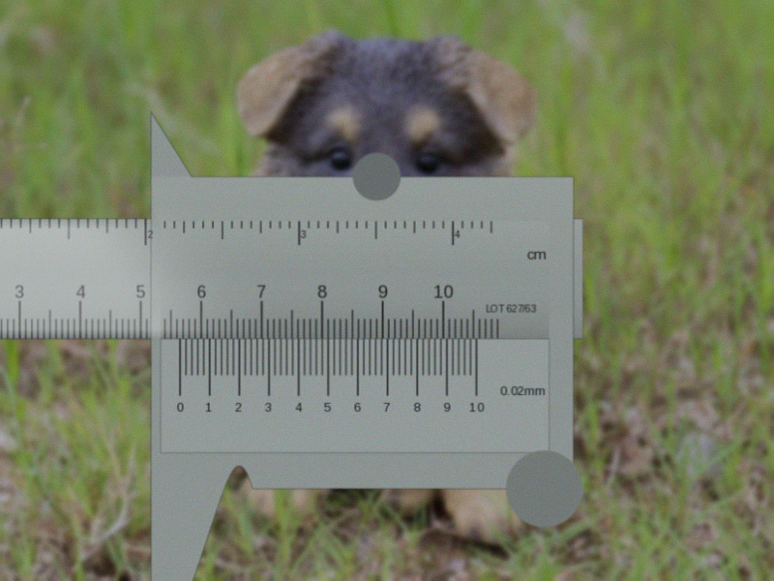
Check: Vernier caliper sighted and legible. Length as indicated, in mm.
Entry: 56.5 mm
